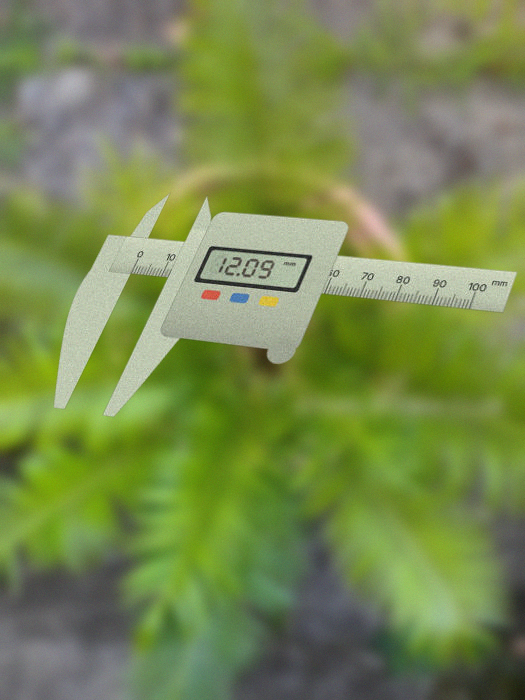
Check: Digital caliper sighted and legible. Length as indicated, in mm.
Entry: 12.09 mm
